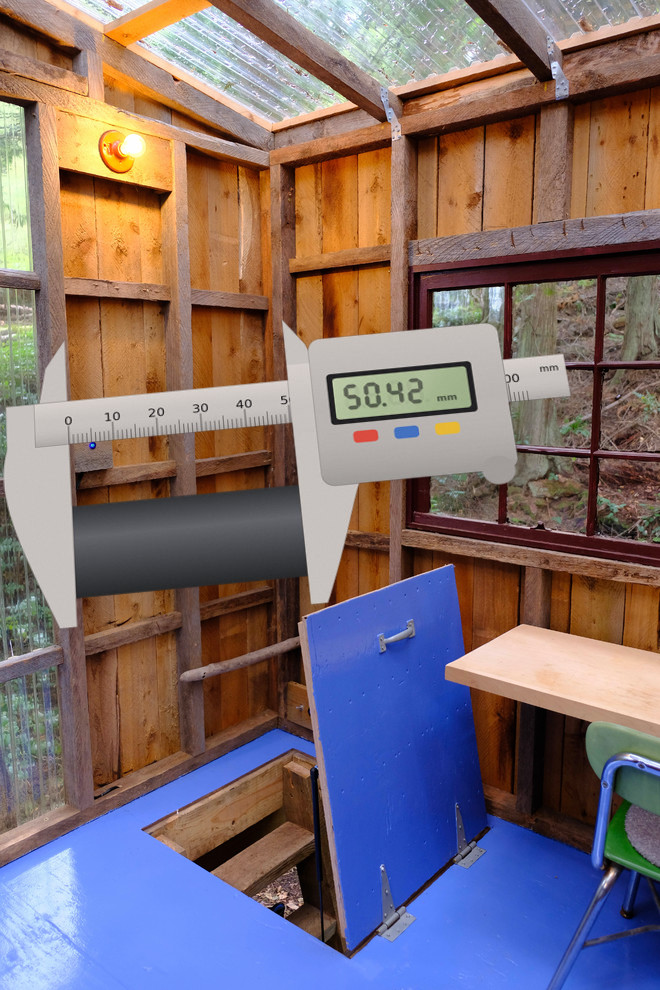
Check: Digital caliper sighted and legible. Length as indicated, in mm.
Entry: 50.42 mm
